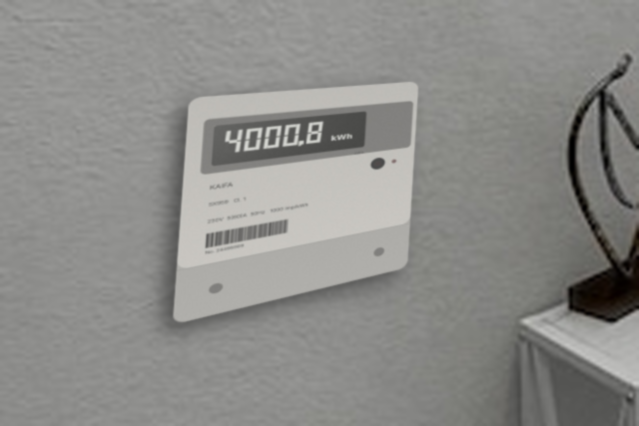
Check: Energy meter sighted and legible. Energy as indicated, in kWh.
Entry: 4000.8 kWh
